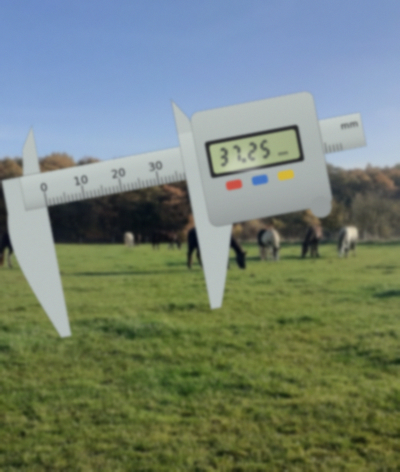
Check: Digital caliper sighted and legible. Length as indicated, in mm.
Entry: 37.25 mm
